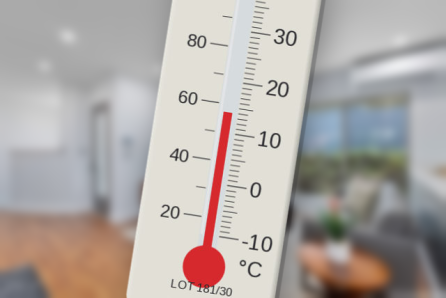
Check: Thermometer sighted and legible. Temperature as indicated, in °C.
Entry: 14 °C
